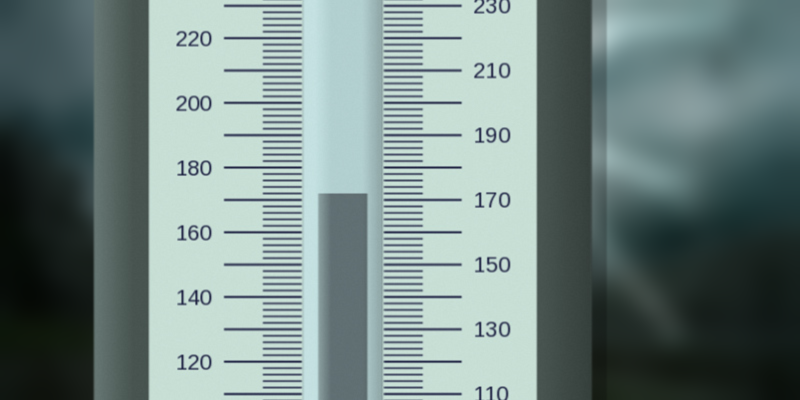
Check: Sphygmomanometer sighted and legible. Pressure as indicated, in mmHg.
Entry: 172 mmHg
